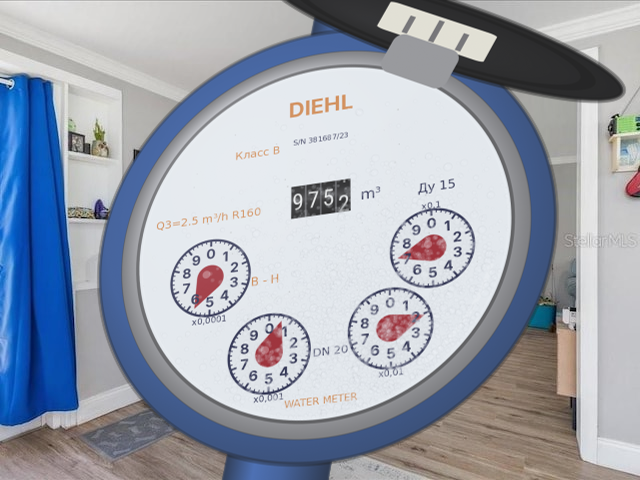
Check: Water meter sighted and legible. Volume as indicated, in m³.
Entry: 9751.7205 m³
